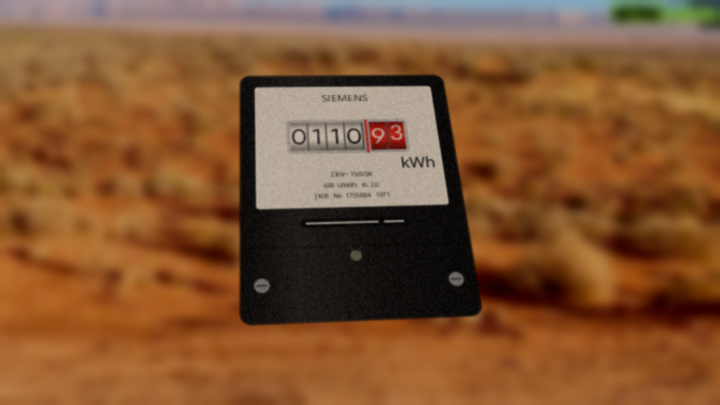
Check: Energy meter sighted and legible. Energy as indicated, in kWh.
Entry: 110.93 kWh
